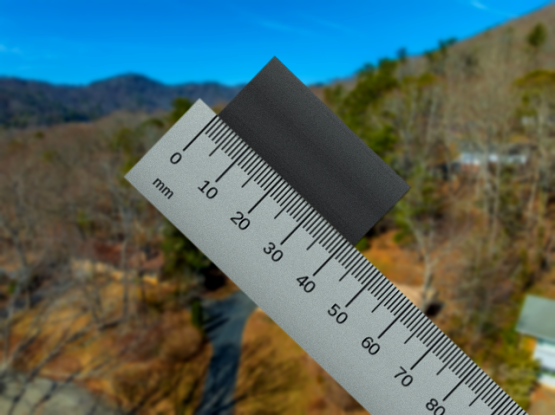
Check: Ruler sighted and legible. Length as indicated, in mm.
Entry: 42 mm
